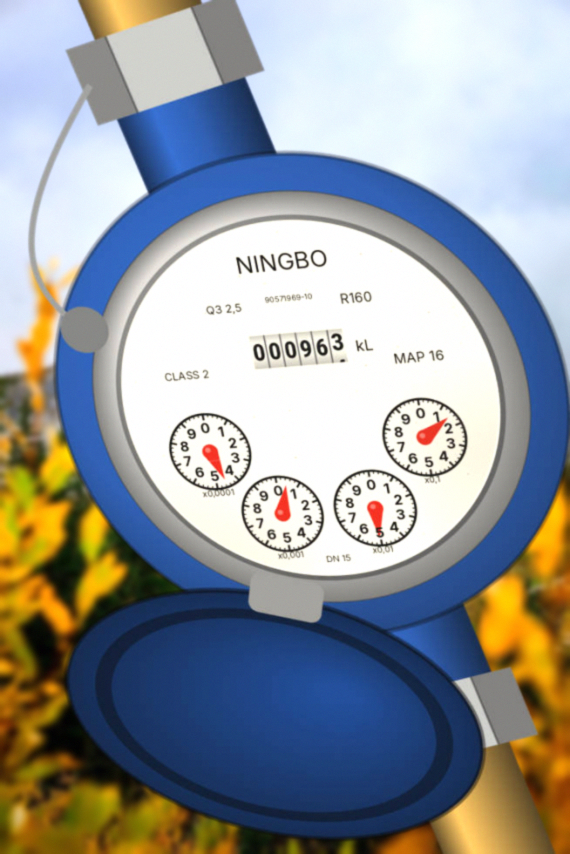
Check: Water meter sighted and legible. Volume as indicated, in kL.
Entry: 963.1504 kL
